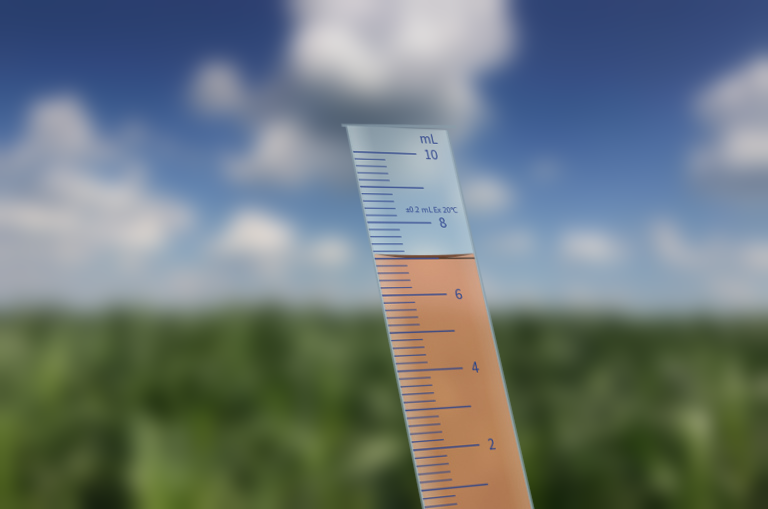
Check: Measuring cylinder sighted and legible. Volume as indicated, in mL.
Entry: 7 mL
